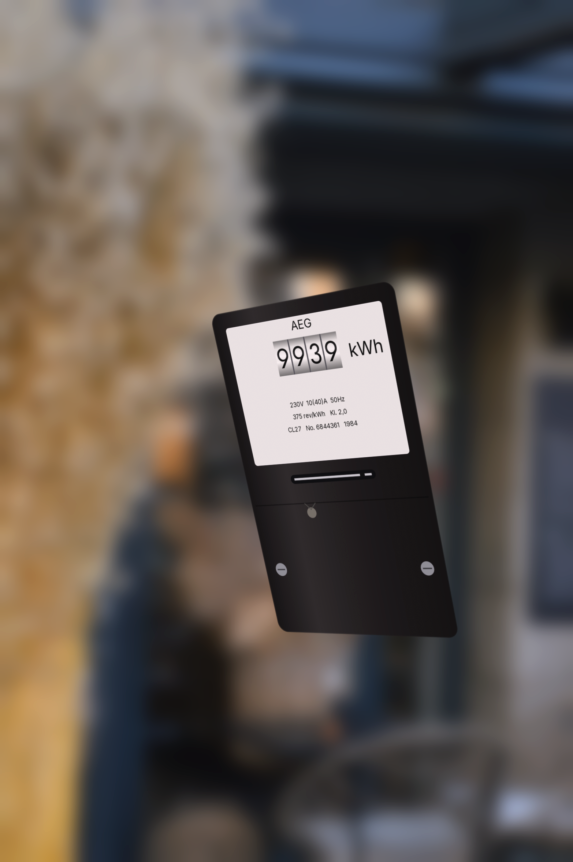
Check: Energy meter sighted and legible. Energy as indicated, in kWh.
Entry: 9939 kWh
